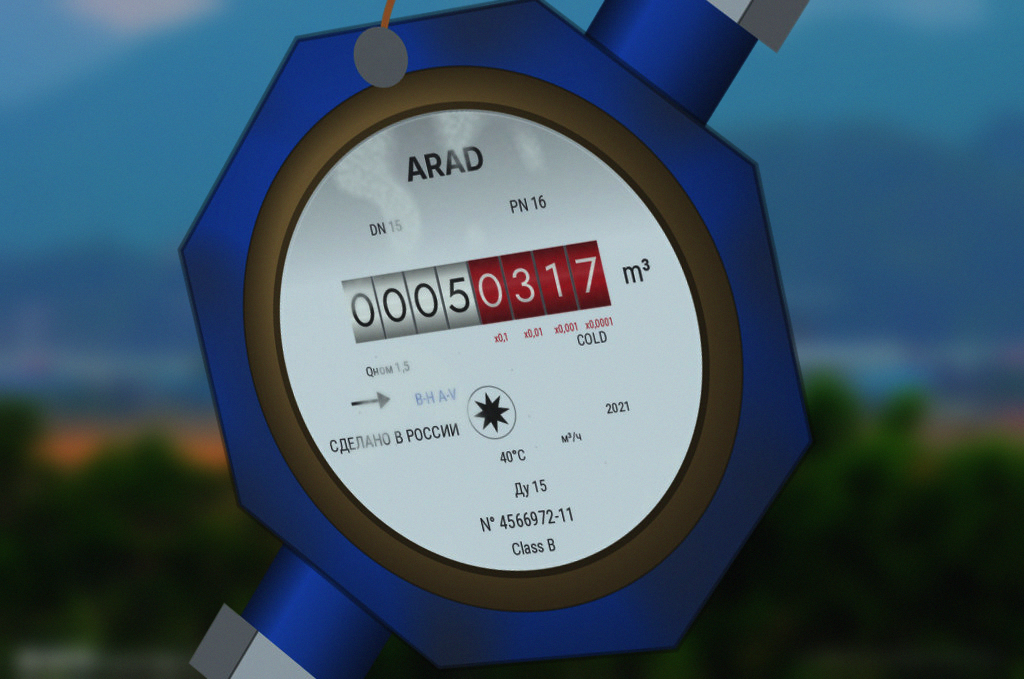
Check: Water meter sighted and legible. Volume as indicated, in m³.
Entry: 5.0317 m³
